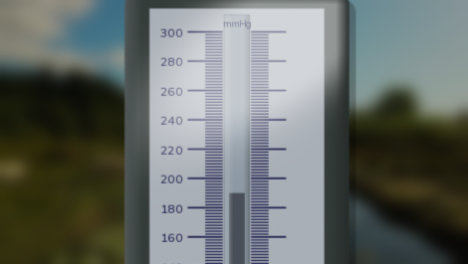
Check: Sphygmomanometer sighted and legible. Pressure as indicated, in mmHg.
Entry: 190 mmHg
